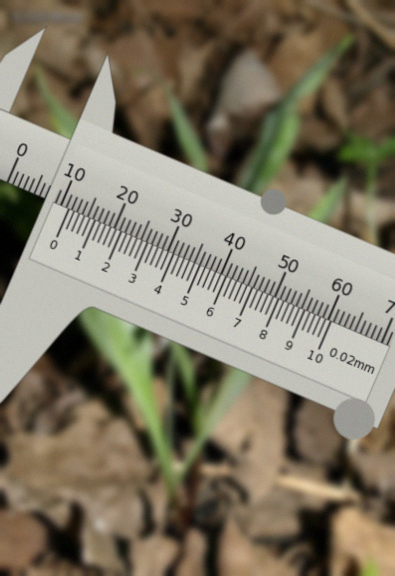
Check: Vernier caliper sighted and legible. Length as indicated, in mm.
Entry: 11.5 mm
